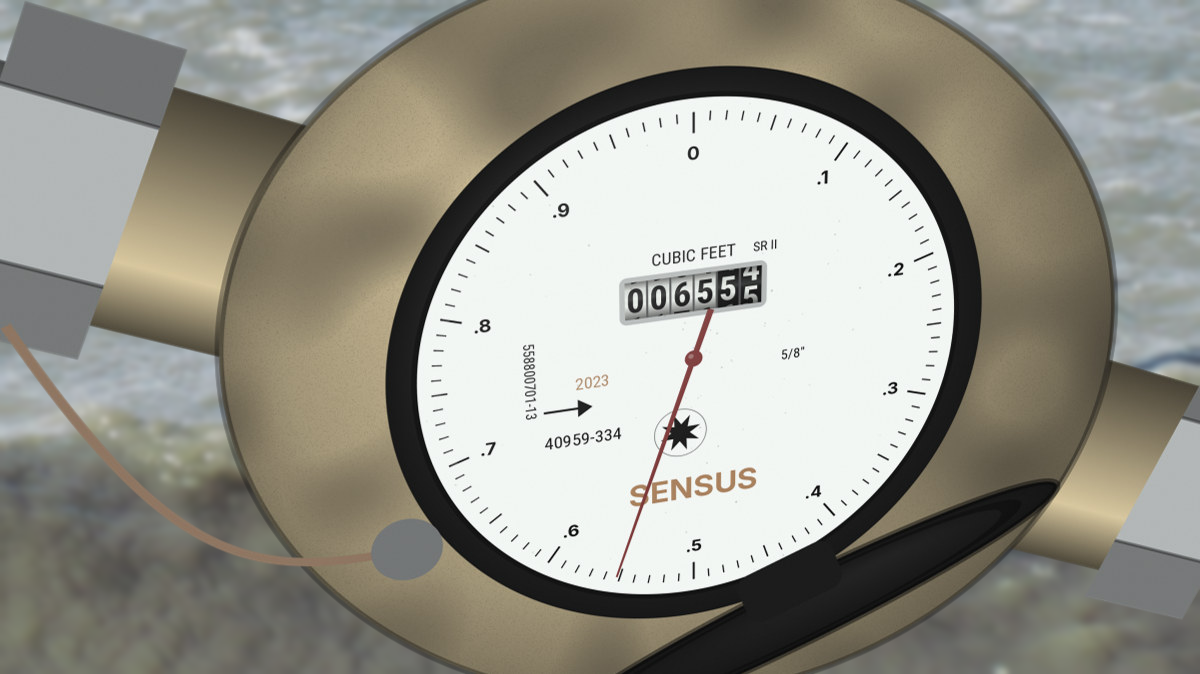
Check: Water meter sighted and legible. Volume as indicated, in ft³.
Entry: 6554.55 ft³
